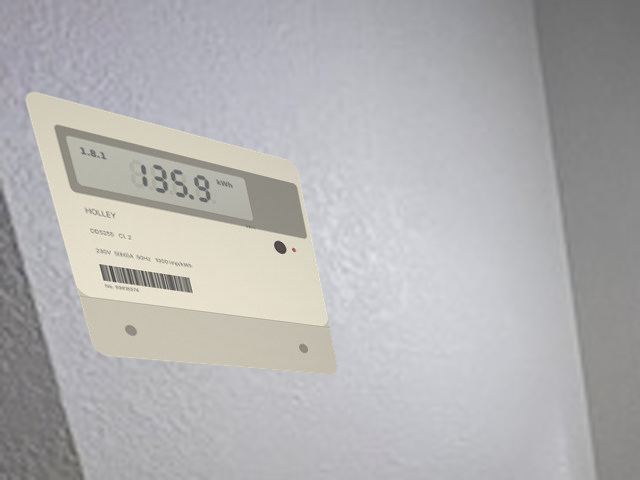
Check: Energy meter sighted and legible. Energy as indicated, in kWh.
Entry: 135.9 kWh
